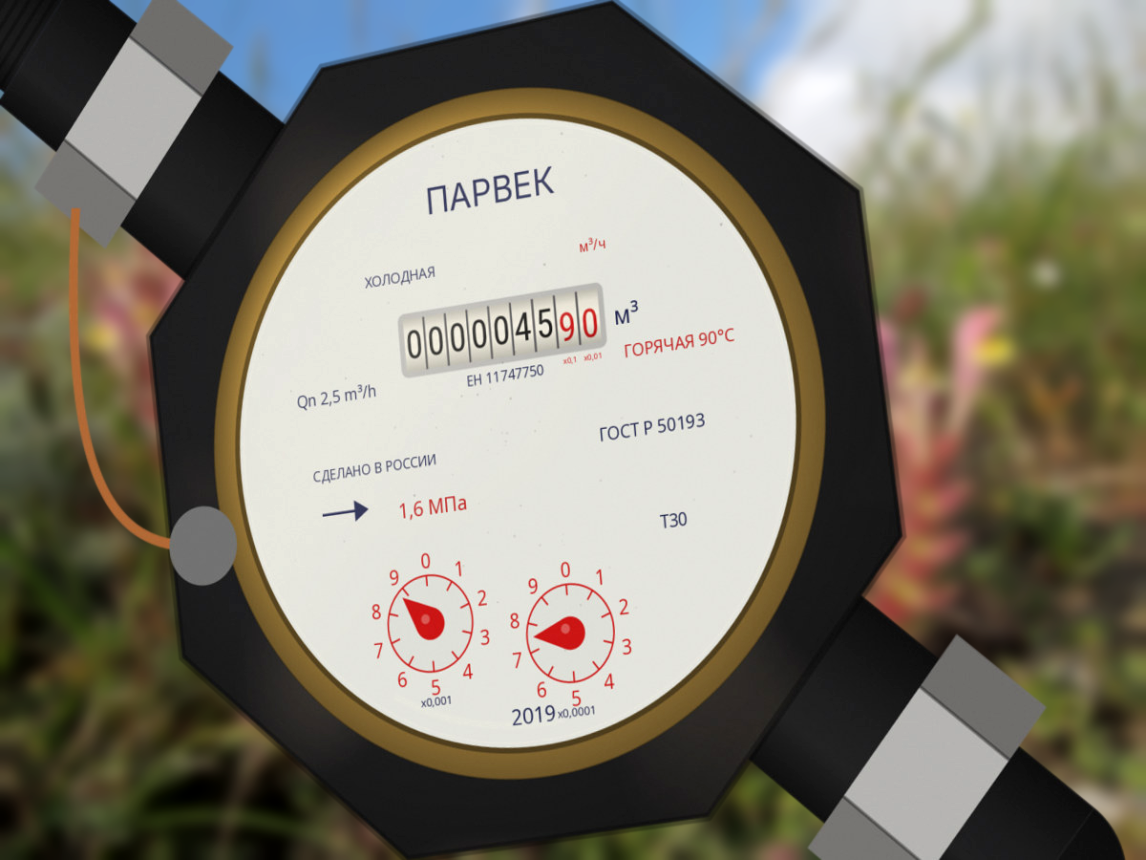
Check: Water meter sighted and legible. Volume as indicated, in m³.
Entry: 45.8987 m³
